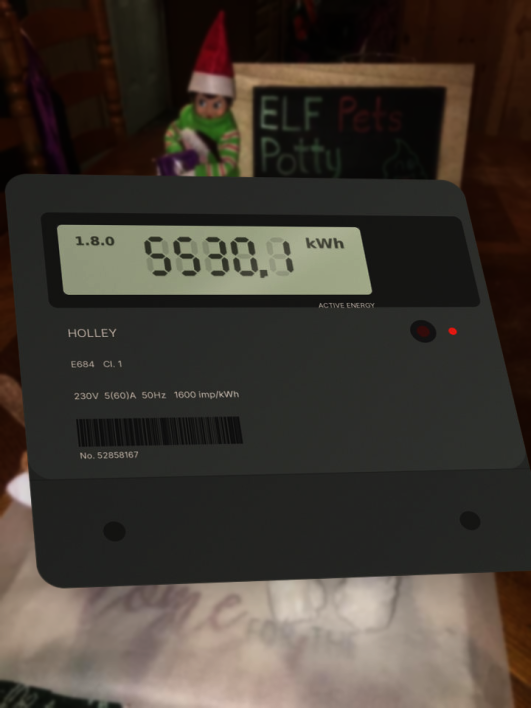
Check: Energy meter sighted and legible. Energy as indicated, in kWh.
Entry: 5530.1 kWh
